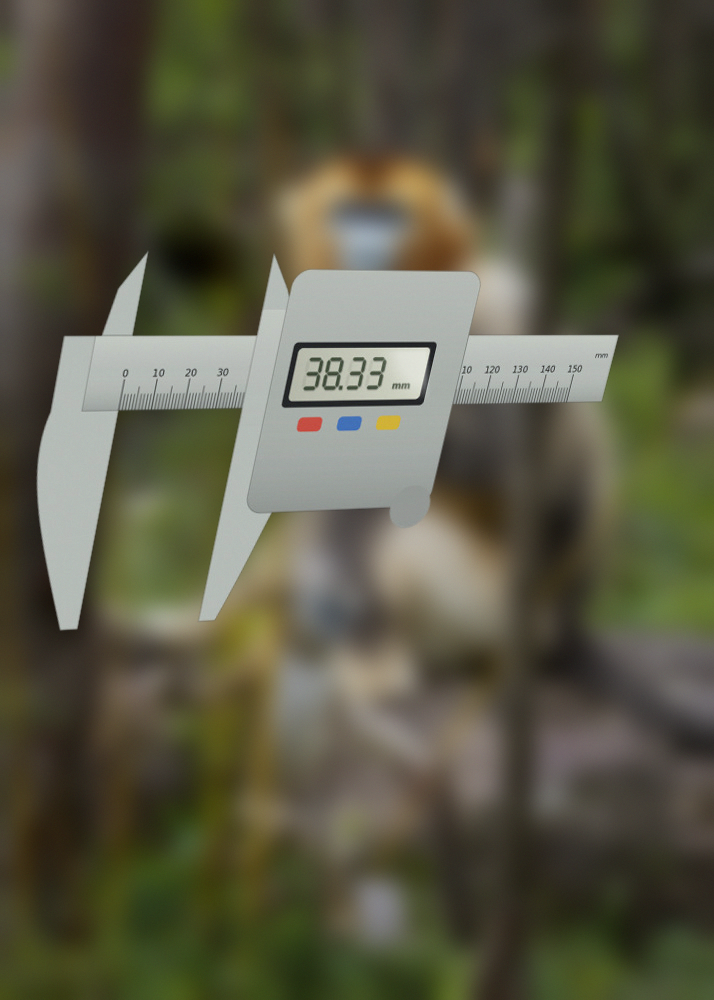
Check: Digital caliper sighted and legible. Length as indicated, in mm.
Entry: 38.33 mm
